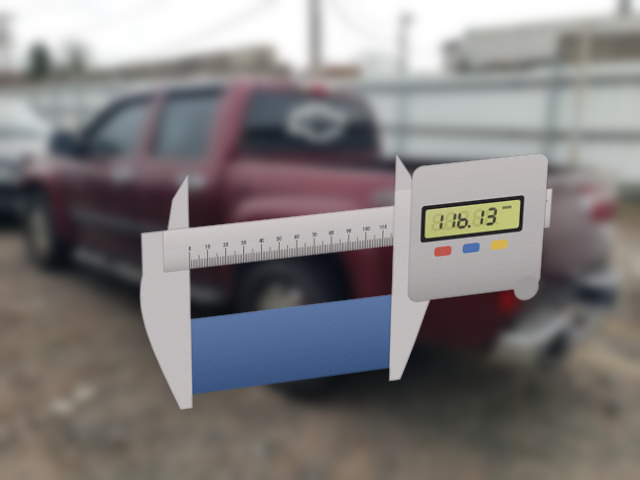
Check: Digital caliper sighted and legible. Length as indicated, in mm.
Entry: 116.13 mm
